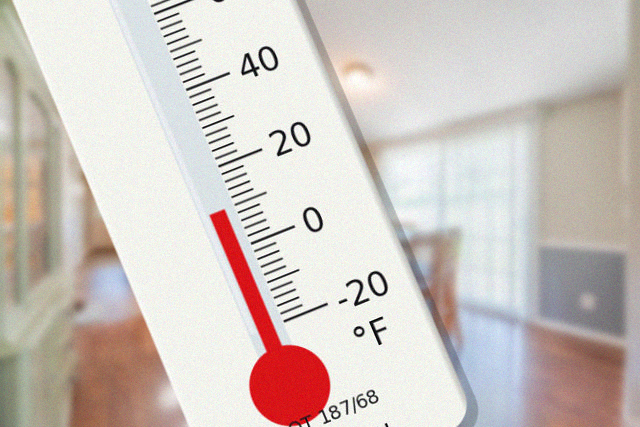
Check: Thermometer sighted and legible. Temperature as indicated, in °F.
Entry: 10 °F
